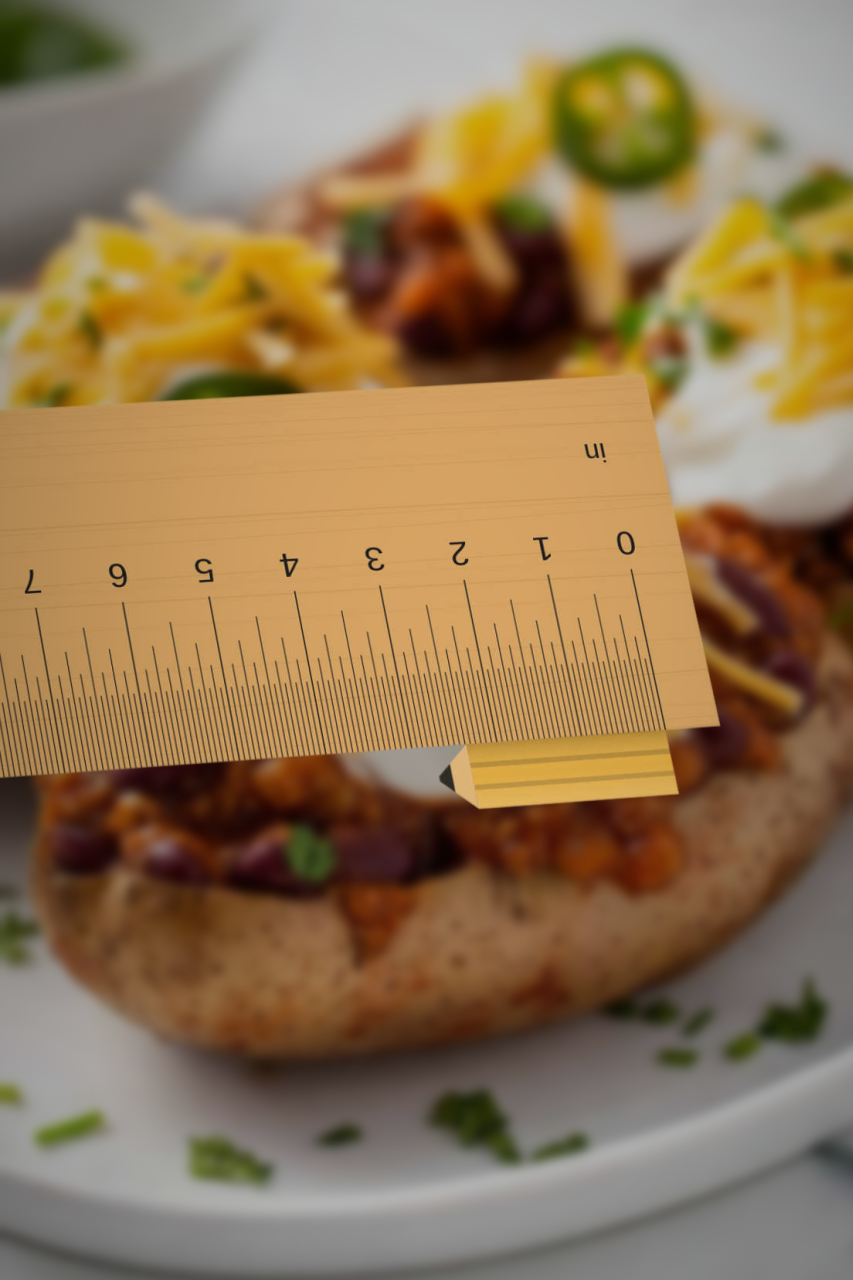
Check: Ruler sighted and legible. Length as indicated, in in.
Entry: 2.75 in
